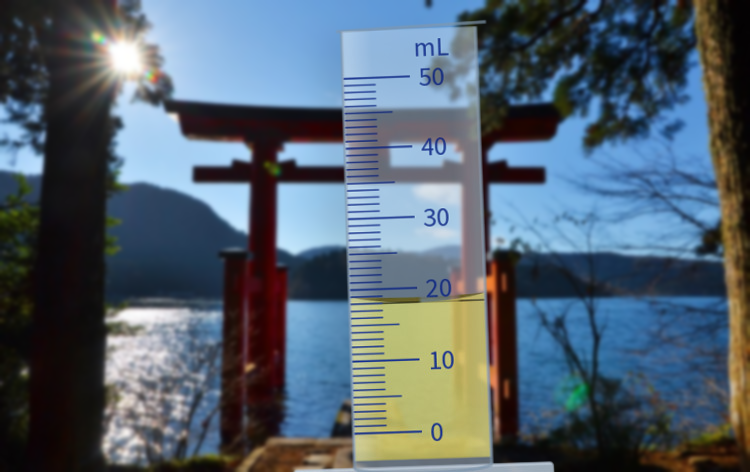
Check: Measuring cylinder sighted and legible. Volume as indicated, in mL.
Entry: 18 mL
